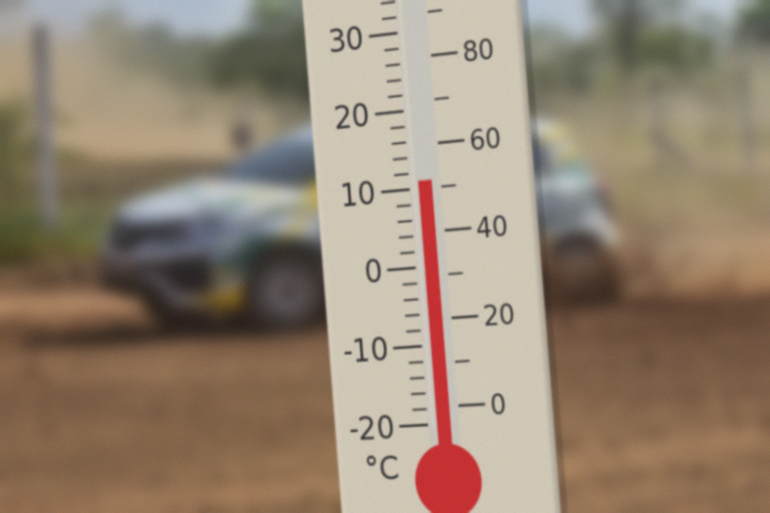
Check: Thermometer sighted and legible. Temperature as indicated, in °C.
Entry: 11 °C
